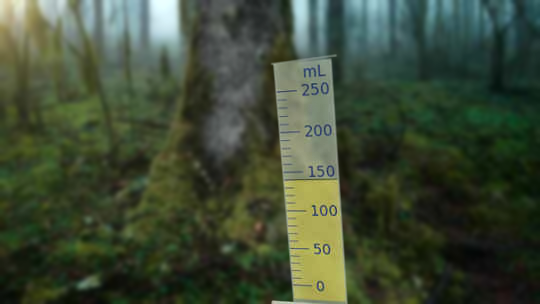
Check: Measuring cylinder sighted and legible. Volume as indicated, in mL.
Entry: 140 mL
